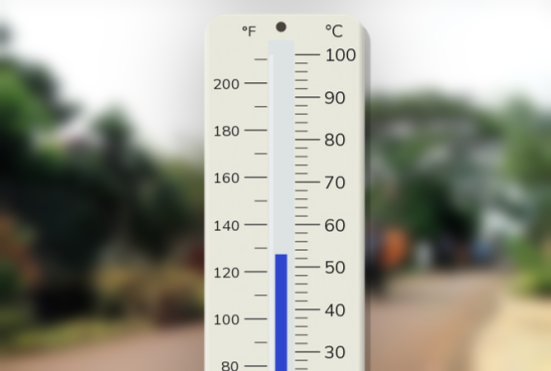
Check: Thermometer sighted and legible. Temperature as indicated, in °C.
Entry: 53 °C
